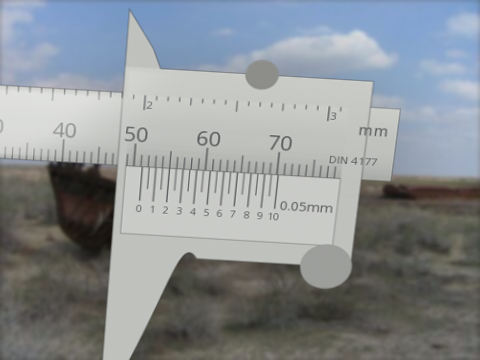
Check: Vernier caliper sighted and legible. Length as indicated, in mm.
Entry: 51.2 mm
